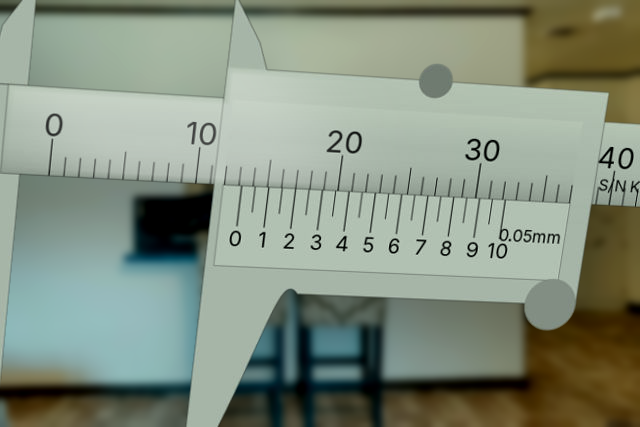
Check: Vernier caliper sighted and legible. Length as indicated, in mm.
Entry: 13.2 mm
